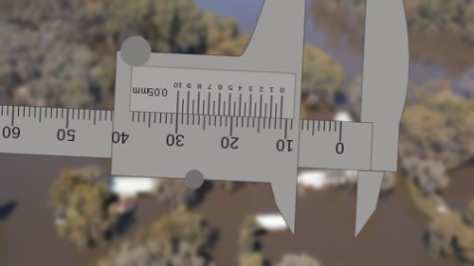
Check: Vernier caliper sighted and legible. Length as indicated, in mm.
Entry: 11.0 mm
